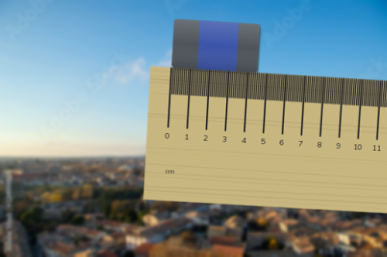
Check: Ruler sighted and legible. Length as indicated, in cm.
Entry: 4.5 cm
